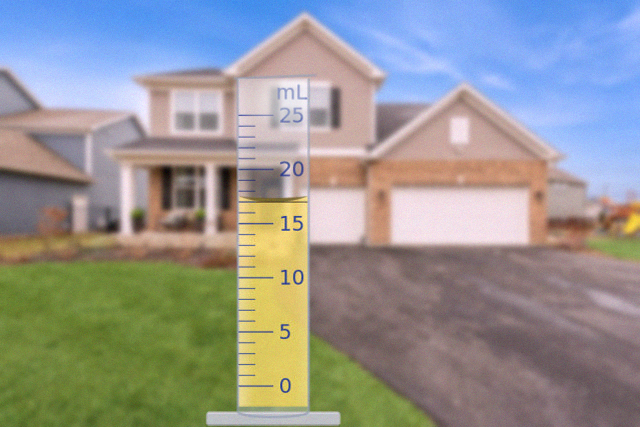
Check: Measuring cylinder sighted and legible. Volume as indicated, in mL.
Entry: 17 mL
